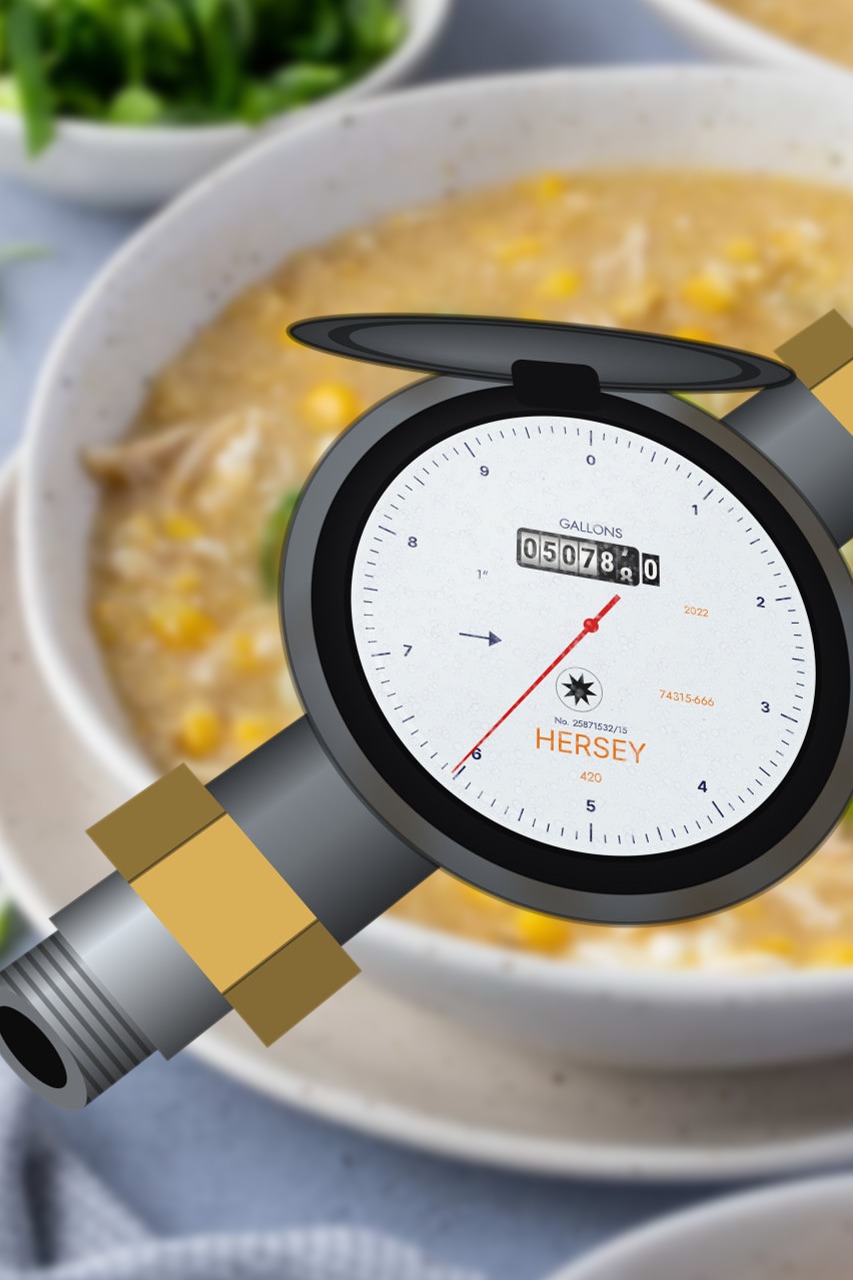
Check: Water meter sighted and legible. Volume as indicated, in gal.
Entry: 507876.0 gal
